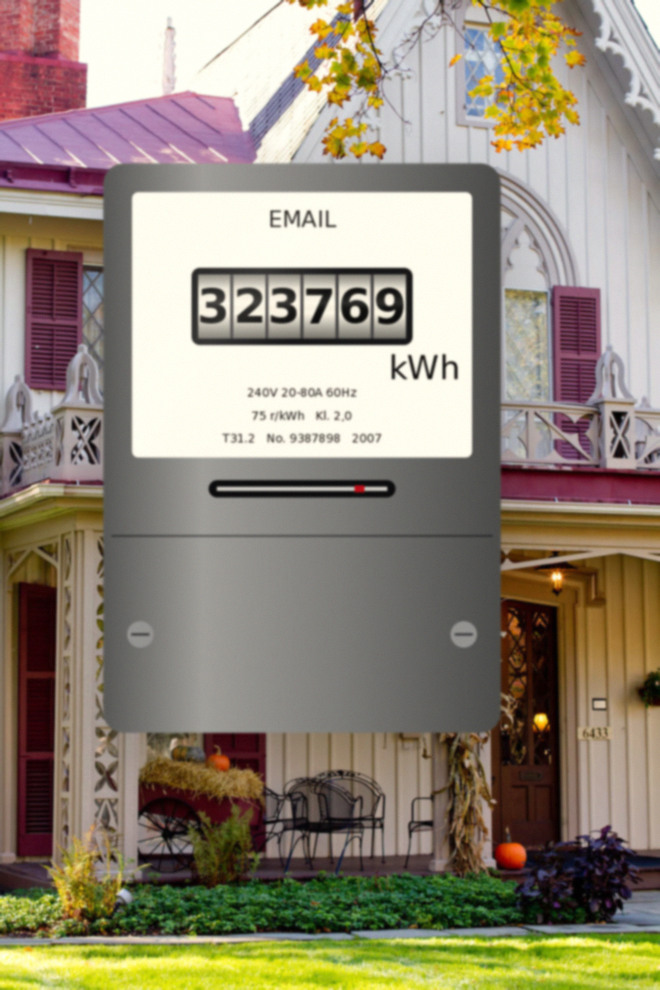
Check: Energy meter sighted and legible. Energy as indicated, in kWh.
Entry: 323769 kWh
